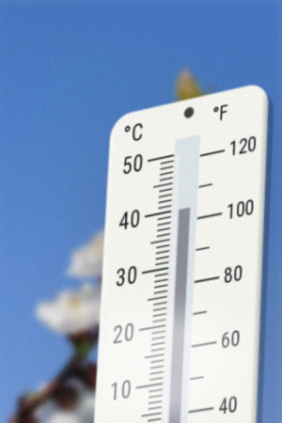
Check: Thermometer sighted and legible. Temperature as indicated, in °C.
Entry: 40 °C
